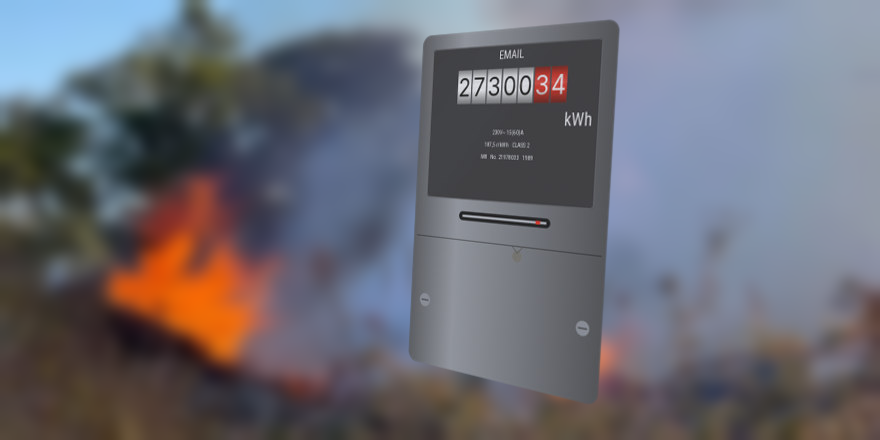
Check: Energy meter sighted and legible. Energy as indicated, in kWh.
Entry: 27300.34 kWh
